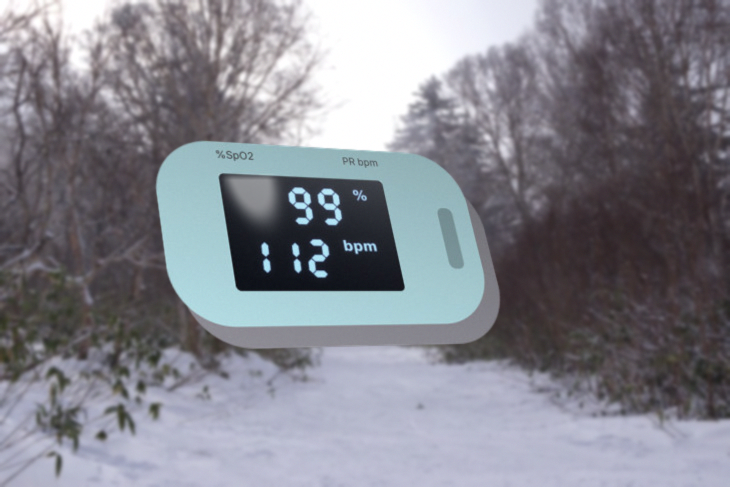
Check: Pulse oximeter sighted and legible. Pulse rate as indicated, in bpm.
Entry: 112 bpm
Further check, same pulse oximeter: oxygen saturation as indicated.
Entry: 99 %
